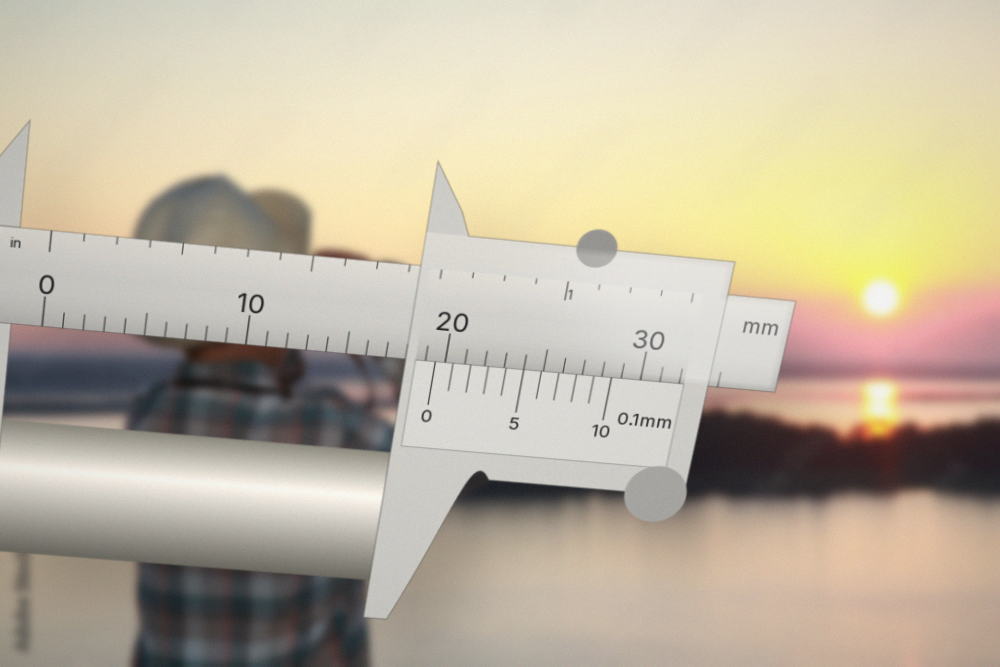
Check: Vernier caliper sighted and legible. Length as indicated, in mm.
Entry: 19.5 mm
